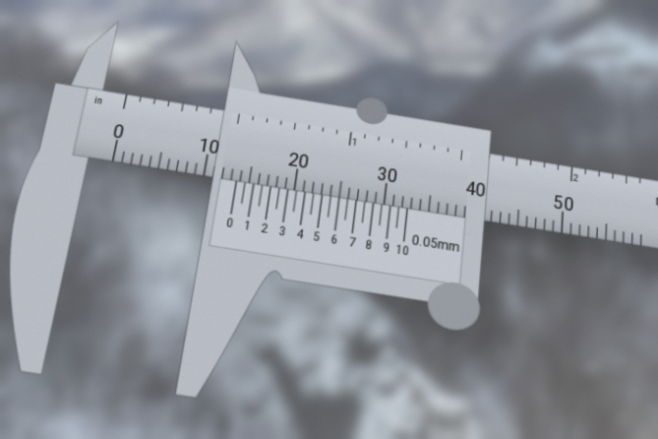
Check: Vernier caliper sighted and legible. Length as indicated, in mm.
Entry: 13.6 mm
